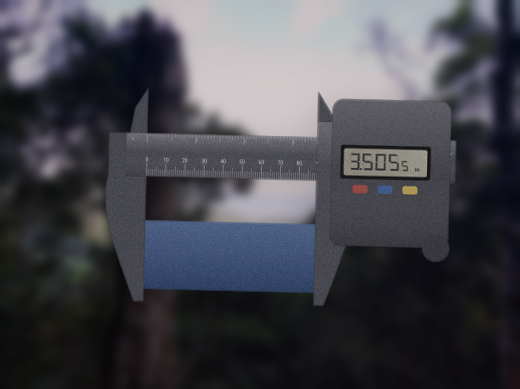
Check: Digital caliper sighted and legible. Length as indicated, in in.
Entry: 3.5055 in
